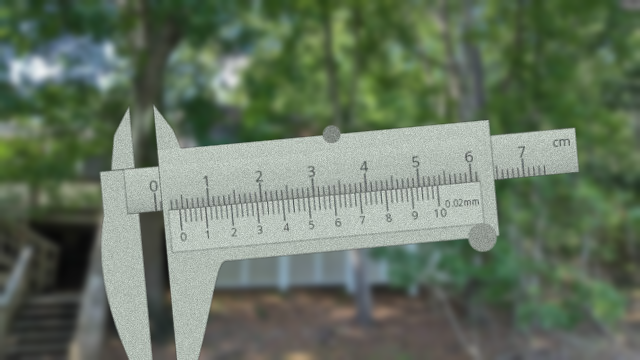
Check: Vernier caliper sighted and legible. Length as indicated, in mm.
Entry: 4.5 mm
